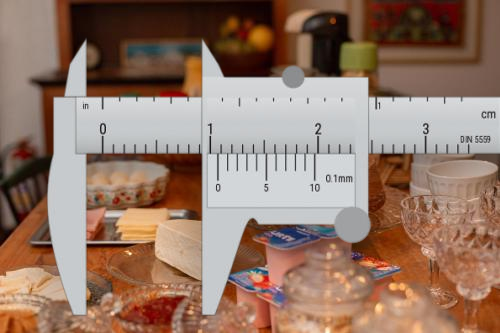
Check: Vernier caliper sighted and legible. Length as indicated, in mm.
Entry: 10.7 mm
